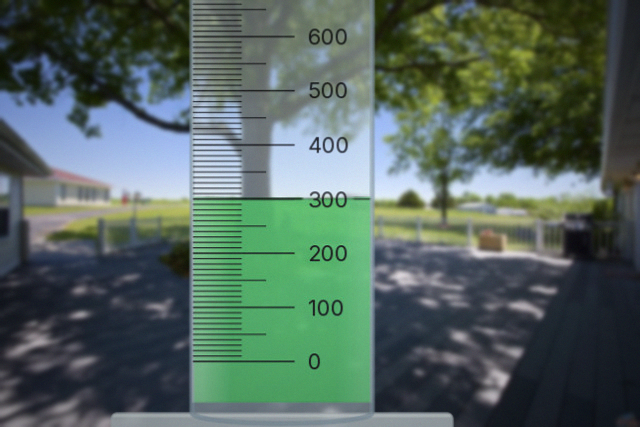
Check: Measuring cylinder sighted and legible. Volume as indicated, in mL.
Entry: 300 mL
